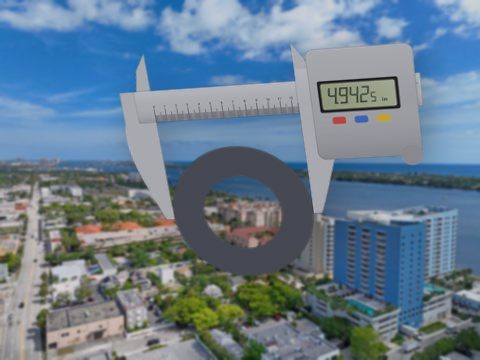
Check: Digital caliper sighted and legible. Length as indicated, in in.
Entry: 4.9425 in
